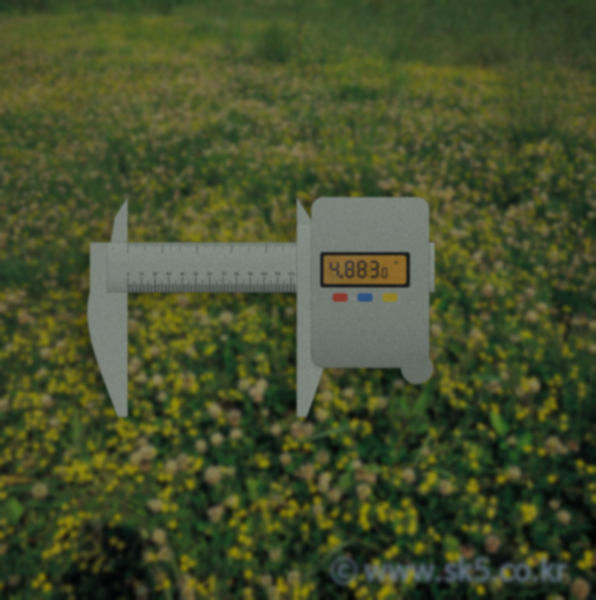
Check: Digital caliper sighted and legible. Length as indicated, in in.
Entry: 4.8830 in
